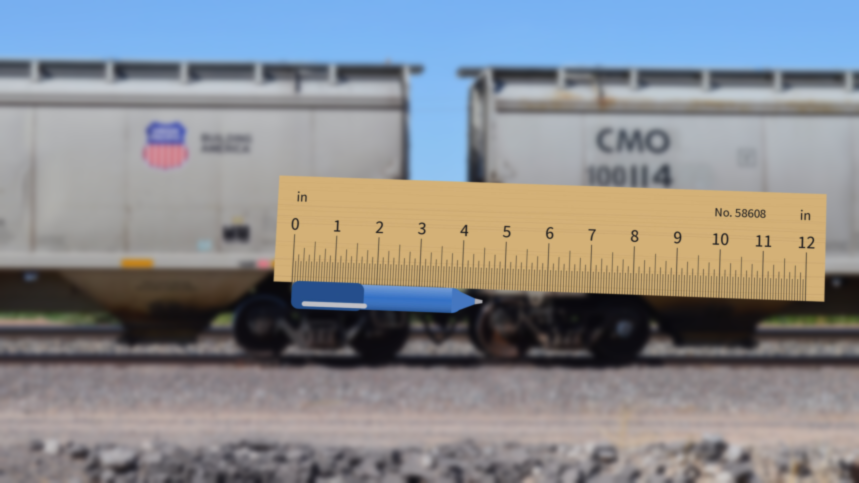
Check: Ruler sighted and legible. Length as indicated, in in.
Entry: 4.5 in
